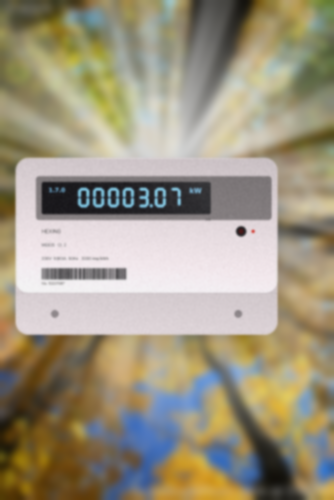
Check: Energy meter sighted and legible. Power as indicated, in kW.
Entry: 3.07 kW
